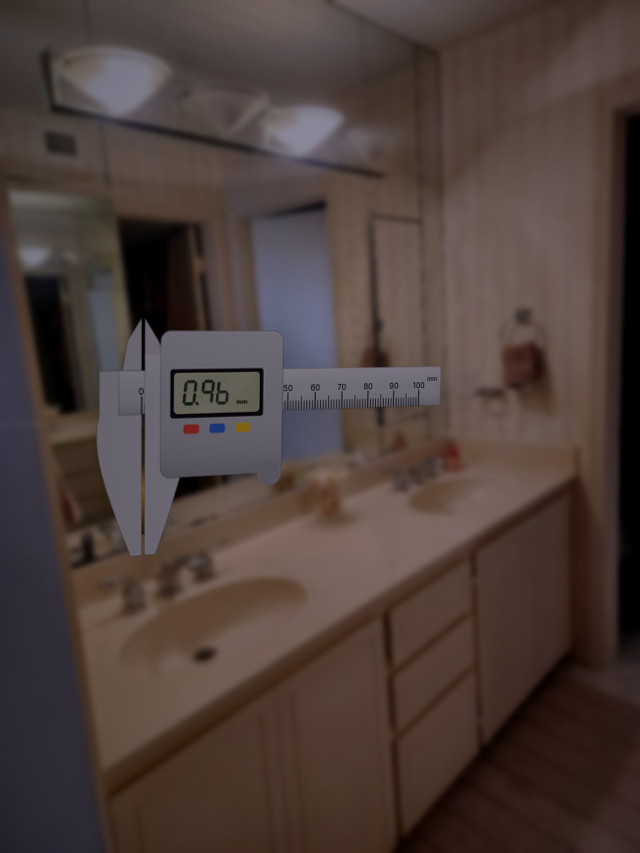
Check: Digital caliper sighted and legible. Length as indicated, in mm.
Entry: 0.96 mm
